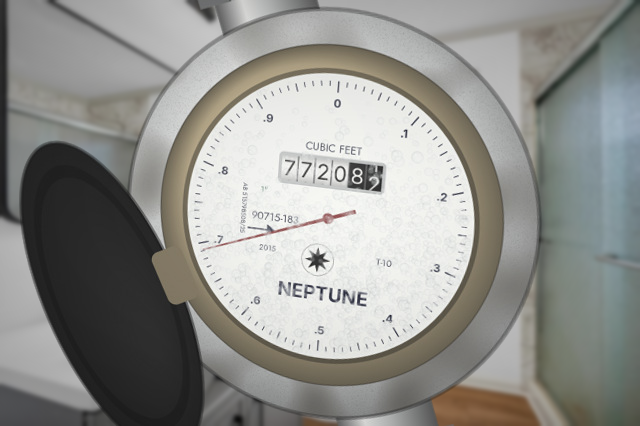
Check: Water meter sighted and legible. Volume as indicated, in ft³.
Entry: 772081.69 ft³
